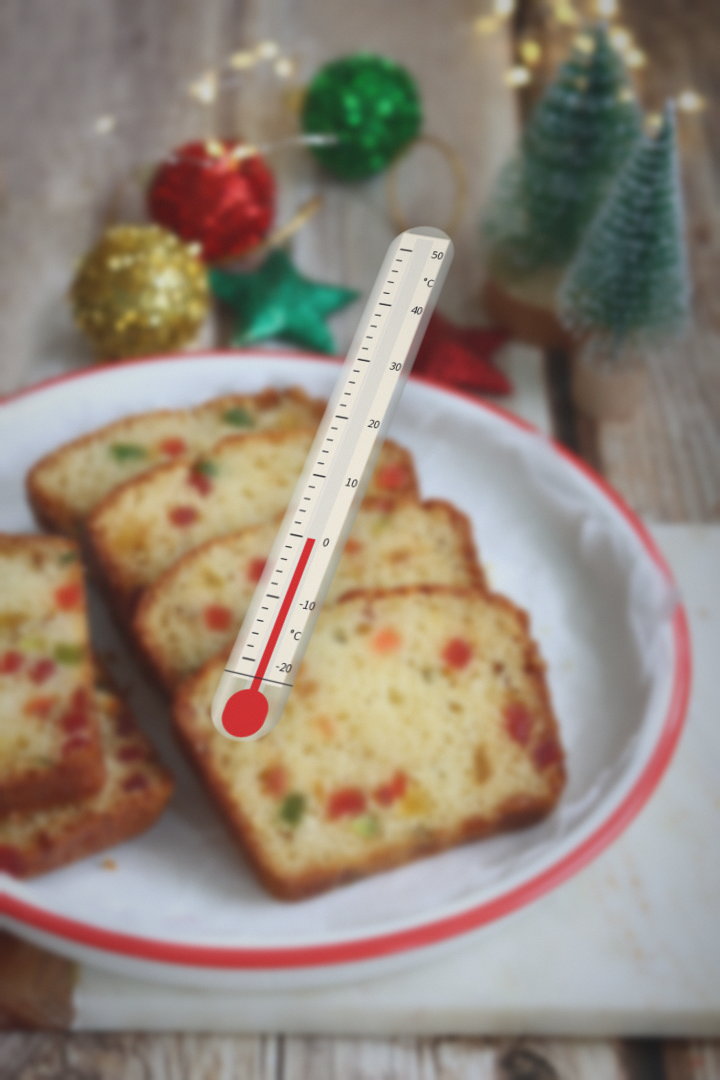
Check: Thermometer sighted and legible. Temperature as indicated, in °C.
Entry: 0 °C
